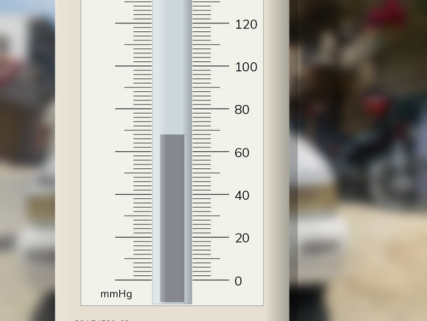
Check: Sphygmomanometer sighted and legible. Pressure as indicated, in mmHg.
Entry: 68 mmHg
